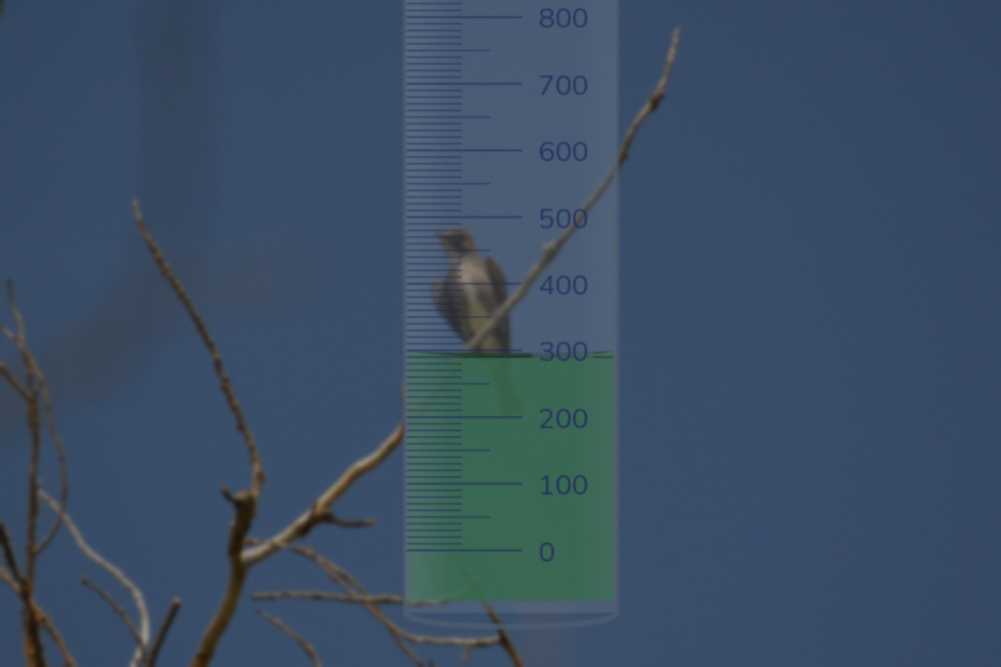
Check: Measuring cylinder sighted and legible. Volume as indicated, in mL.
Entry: 290 mL
